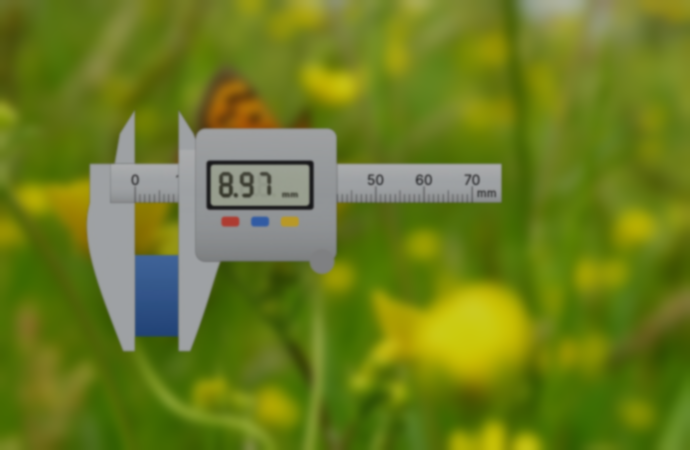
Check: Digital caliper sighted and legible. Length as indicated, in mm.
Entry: 8.97 mm
